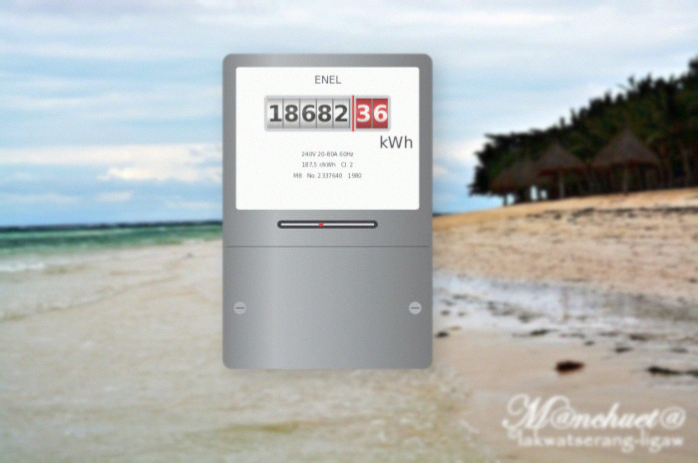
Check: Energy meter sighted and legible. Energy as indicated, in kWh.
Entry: 18682.36 kWh
